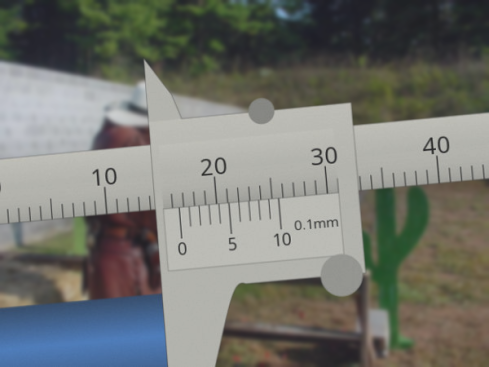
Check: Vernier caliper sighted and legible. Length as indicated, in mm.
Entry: 16.6 mm
